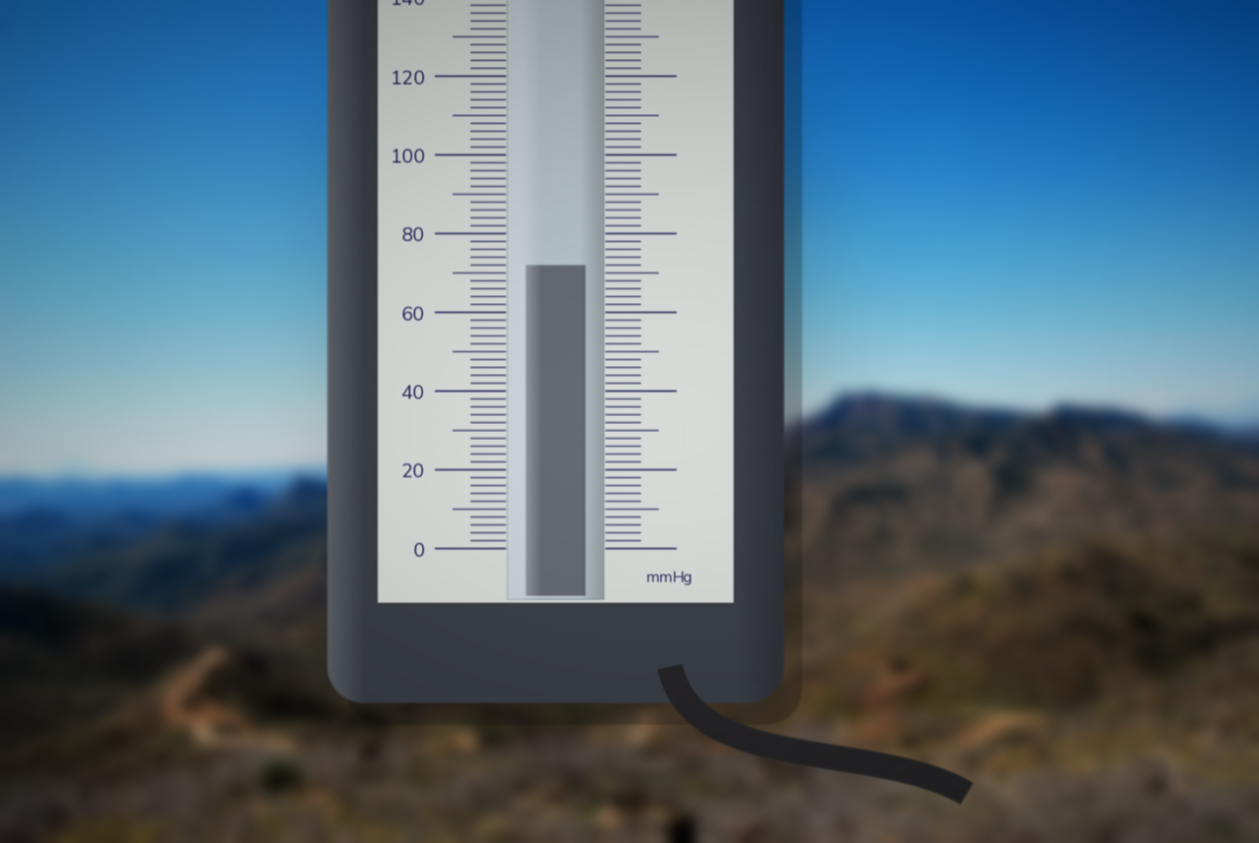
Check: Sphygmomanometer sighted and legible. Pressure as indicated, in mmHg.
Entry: 72 mmHg
